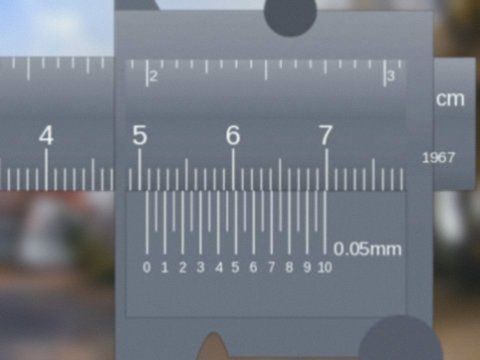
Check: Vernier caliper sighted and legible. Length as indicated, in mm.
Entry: 50.8 mm
